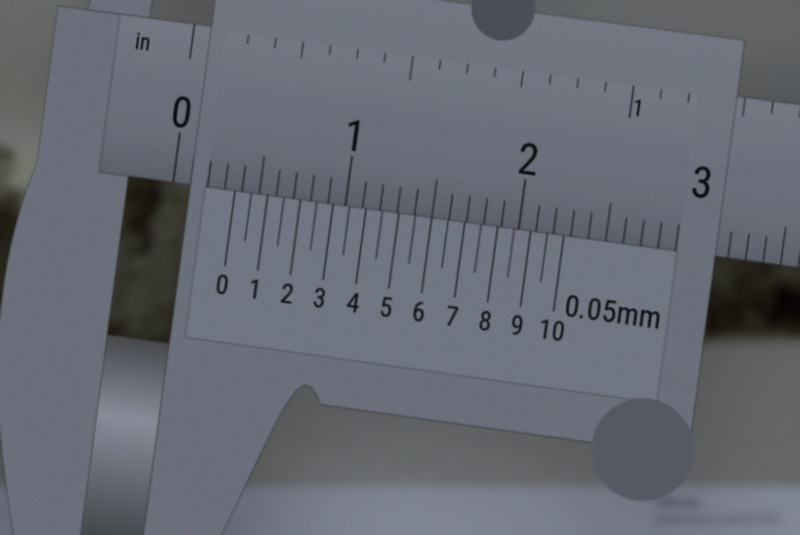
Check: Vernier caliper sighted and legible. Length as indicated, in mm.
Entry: 3.6 mm
